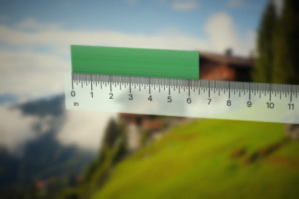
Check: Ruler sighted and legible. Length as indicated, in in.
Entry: 6.5 in
